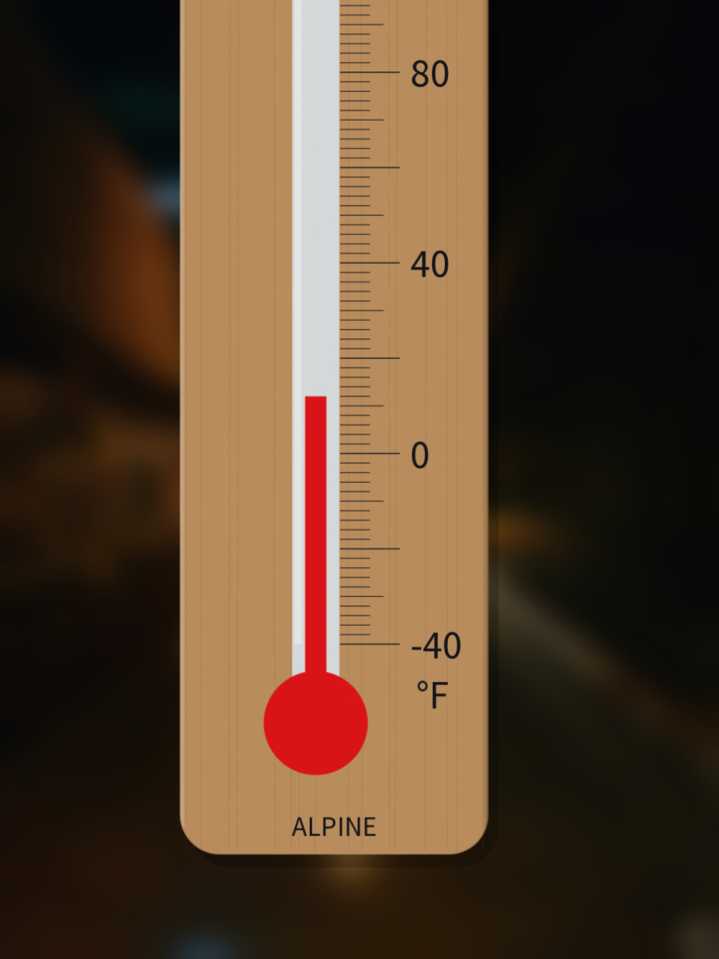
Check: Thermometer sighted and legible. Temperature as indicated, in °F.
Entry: 12 °F
